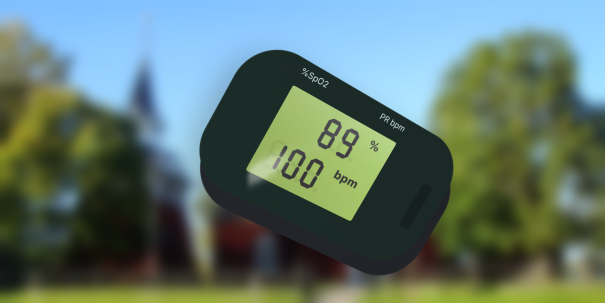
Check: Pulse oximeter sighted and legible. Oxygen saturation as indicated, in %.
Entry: 89 %
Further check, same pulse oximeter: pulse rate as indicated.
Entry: 100 bpm
